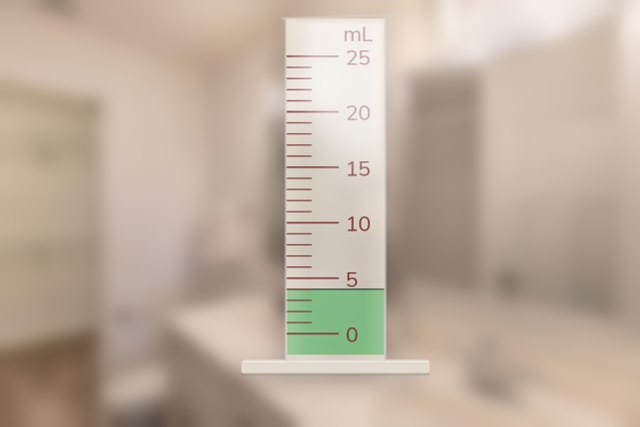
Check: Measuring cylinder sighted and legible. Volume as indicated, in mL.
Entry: 4 mL
